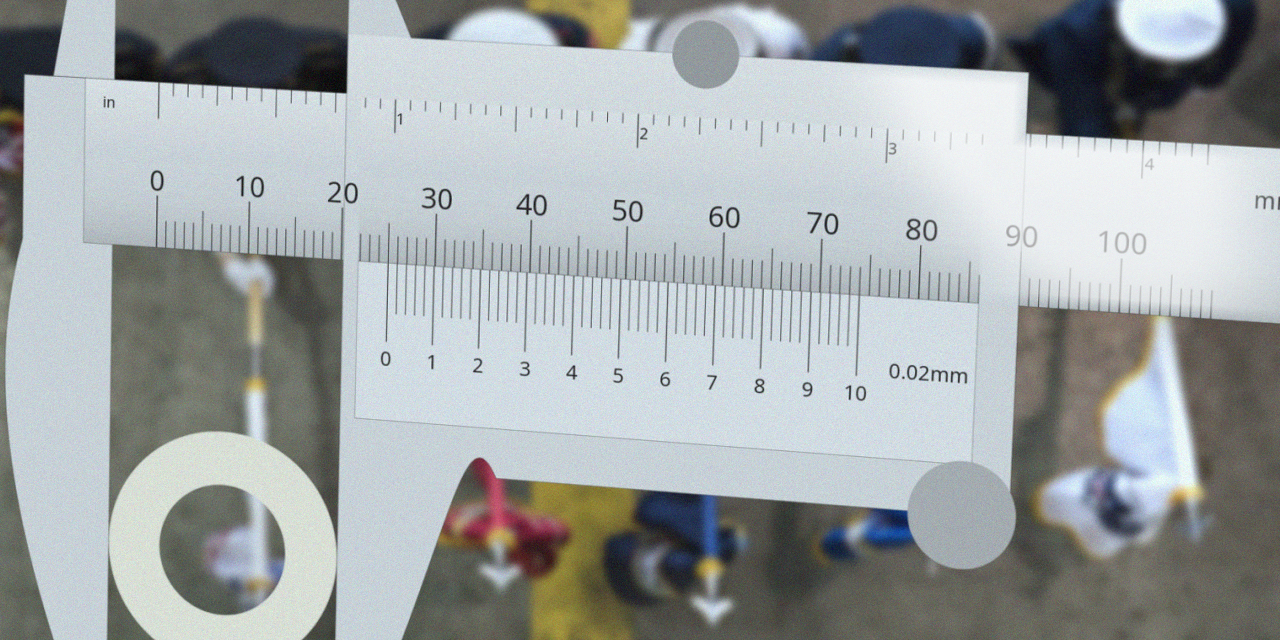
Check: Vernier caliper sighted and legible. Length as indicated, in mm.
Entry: 25.0 mm
